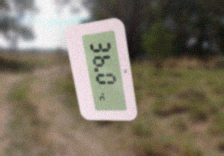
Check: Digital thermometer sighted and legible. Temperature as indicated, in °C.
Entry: 36.0 °C
